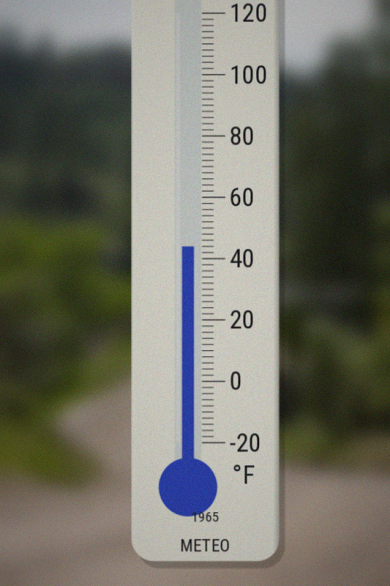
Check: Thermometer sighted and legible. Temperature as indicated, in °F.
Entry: 44 °F
